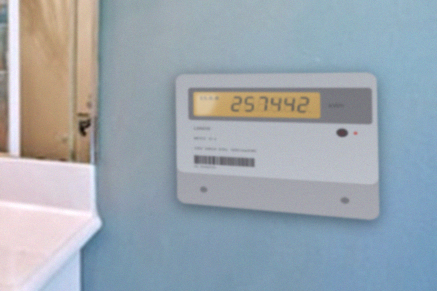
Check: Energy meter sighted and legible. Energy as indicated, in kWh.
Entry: 257442 kWh
